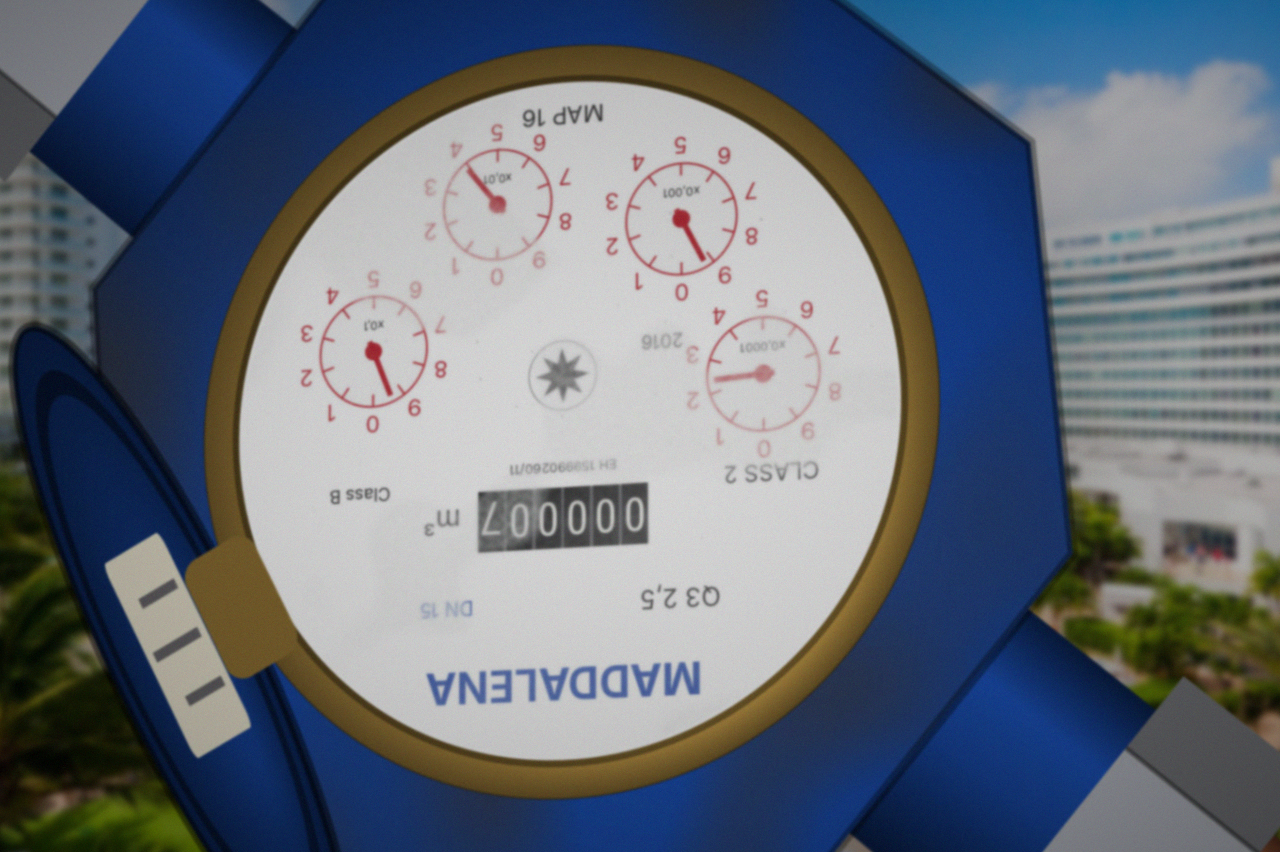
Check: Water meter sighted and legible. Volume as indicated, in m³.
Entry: 6.9392 m³
